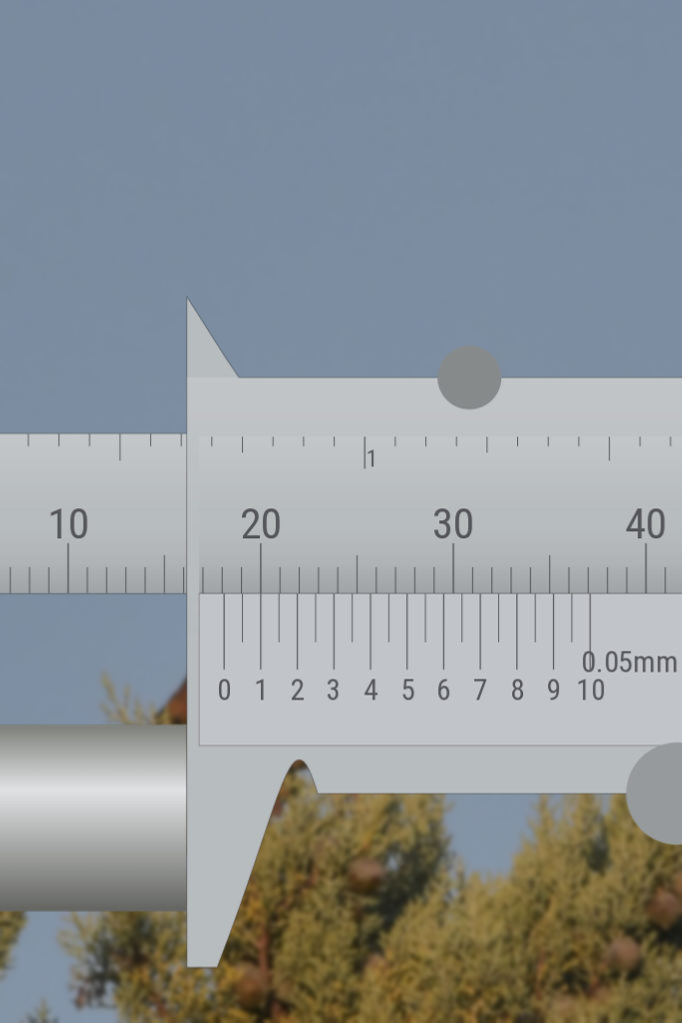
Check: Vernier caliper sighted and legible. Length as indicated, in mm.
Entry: 18.1 mm
